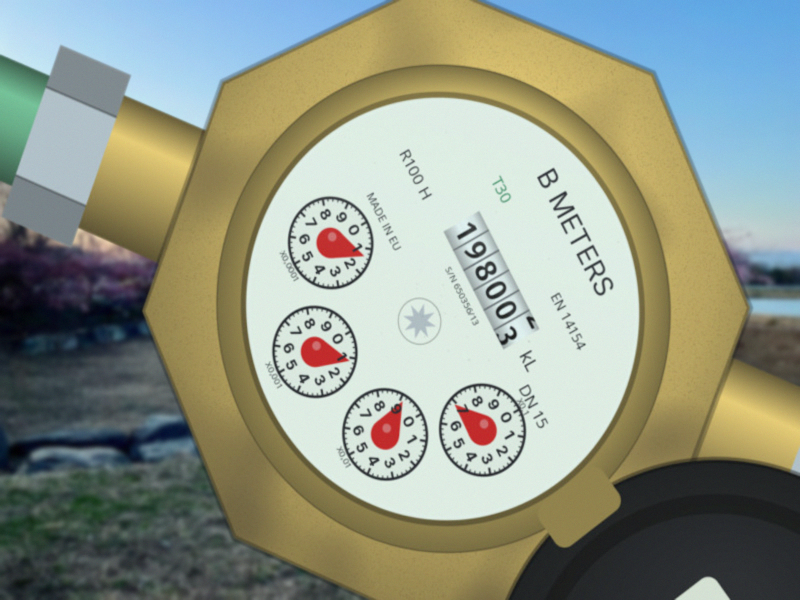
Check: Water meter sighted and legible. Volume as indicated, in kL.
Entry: 198002.6911 kL
